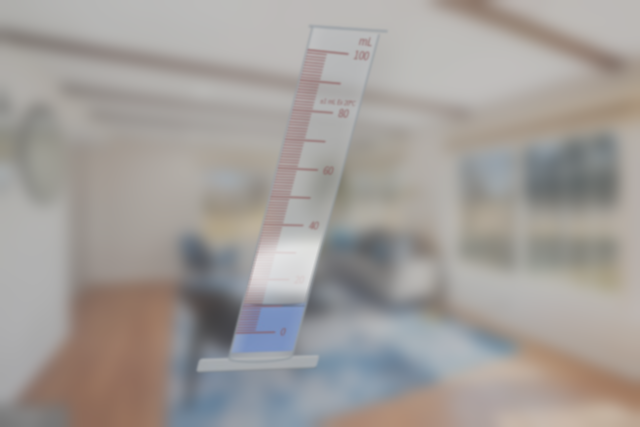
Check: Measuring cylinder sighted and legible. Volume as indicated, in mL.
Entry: 10 mL
